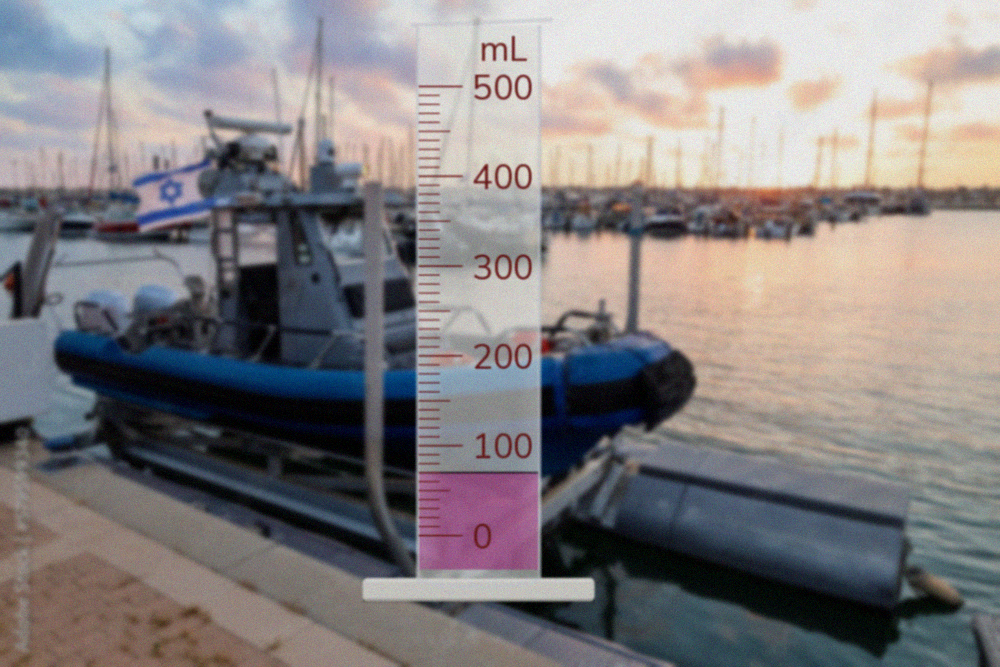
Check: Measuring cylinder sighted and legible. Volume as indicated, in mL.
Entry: 70 mL
